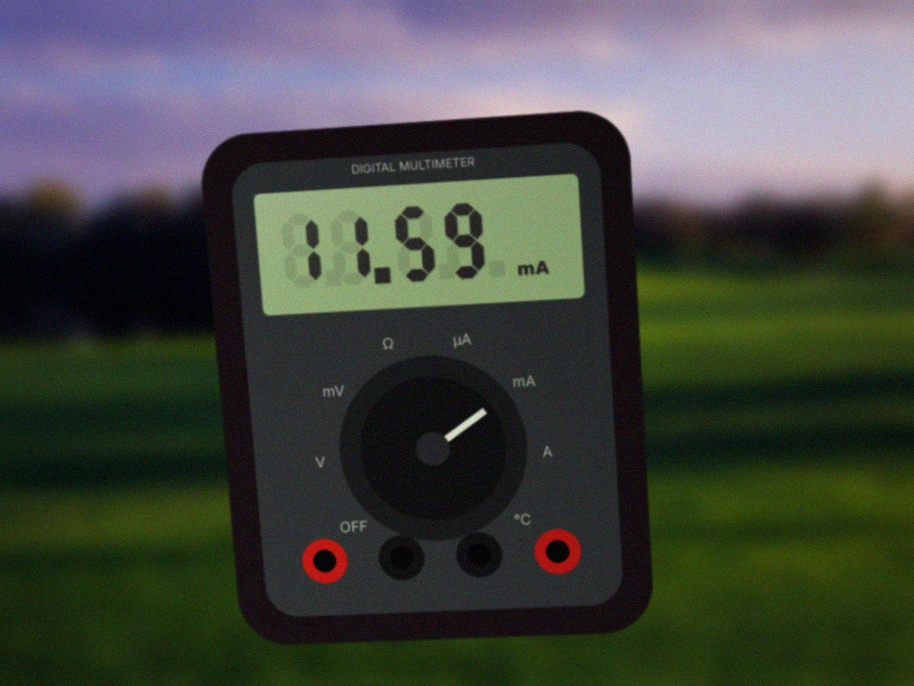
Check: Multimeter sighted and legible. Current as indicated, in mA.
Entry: 11.59 mA
